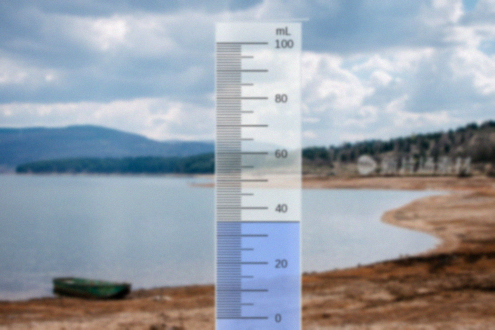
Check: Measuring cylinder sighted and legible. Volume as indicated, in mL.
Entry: 35 mL
